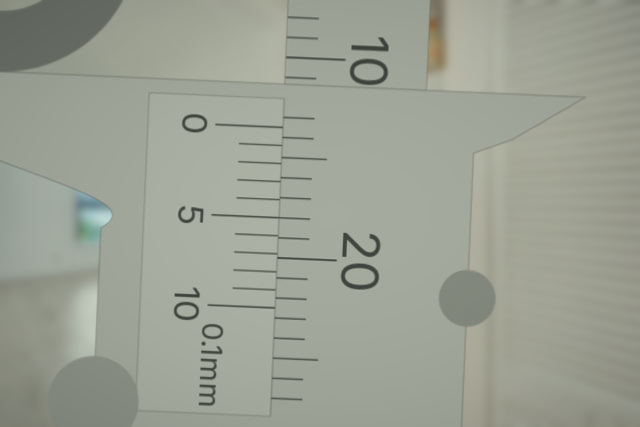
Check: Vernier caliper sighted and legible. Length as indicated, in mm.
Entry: 13.5 mm
